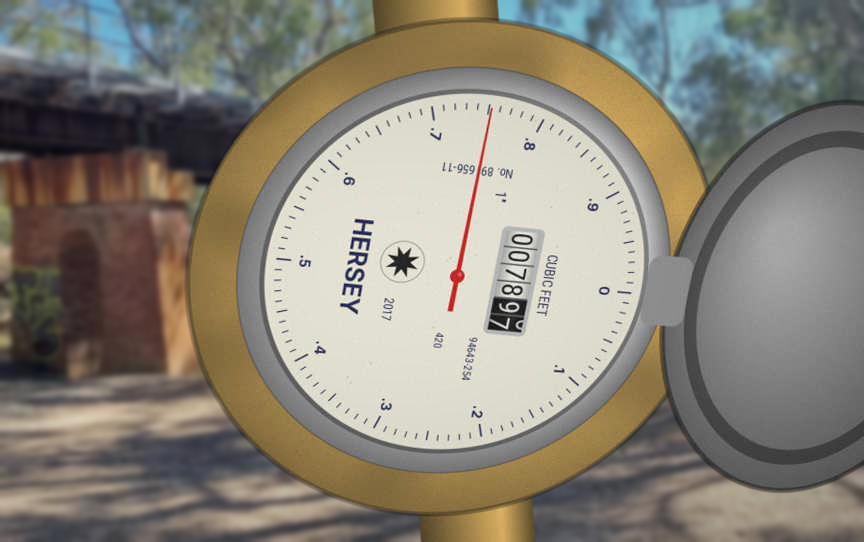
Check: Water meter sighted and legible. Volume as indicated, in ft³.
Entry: 7896.75 ft³
